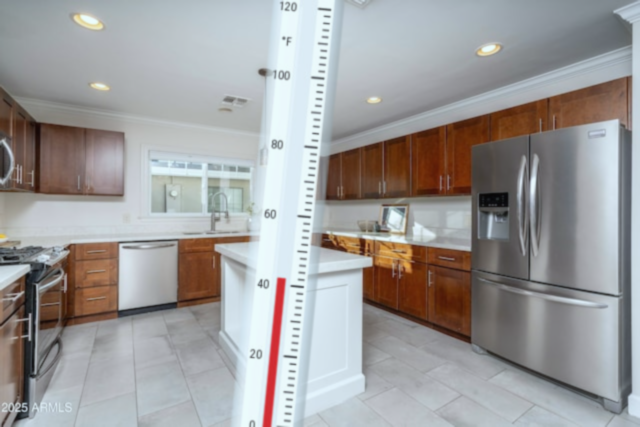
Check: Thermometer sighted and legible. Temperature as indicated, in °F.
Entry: 42 °F
